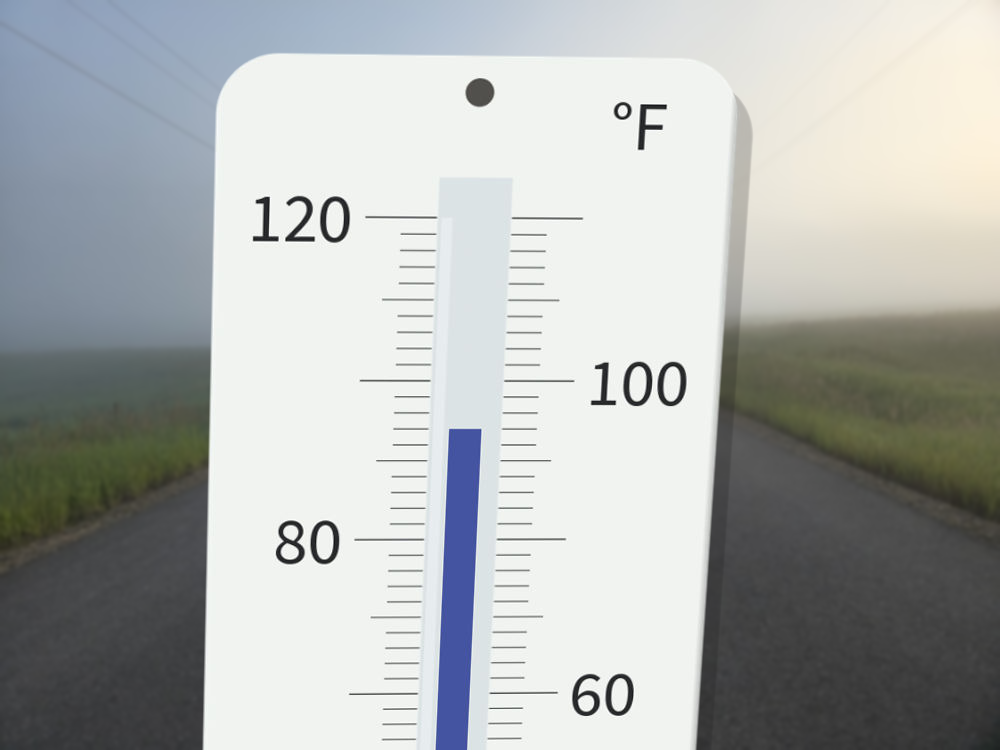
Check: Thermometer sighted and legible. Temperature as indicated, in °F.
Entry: 94 °F
